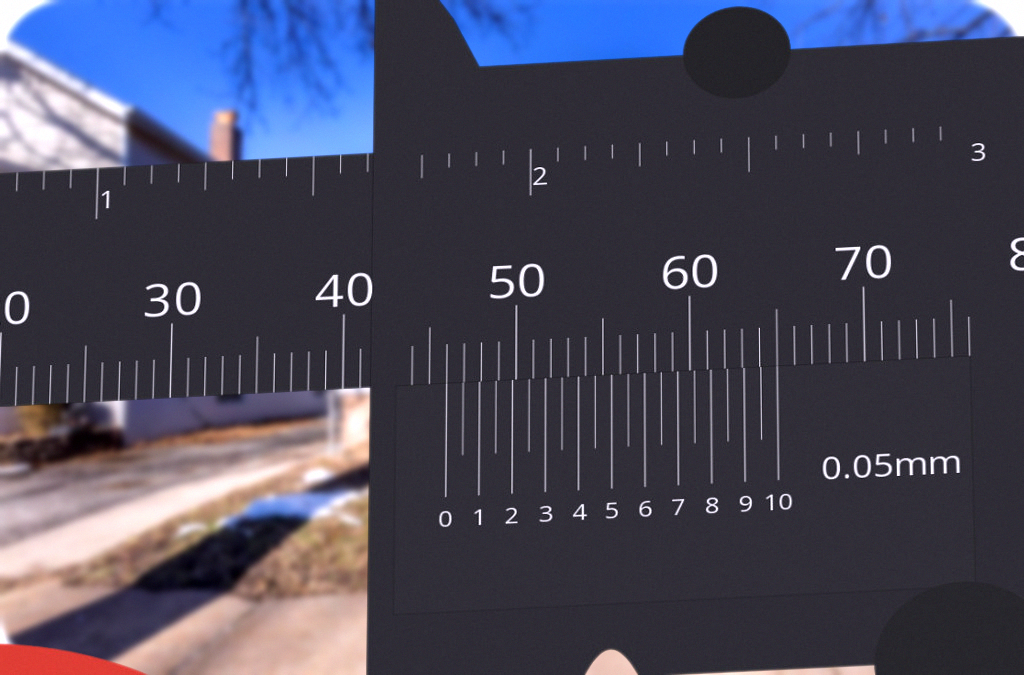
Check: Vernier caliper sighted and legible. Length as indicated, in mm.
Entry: 46.0 mm
